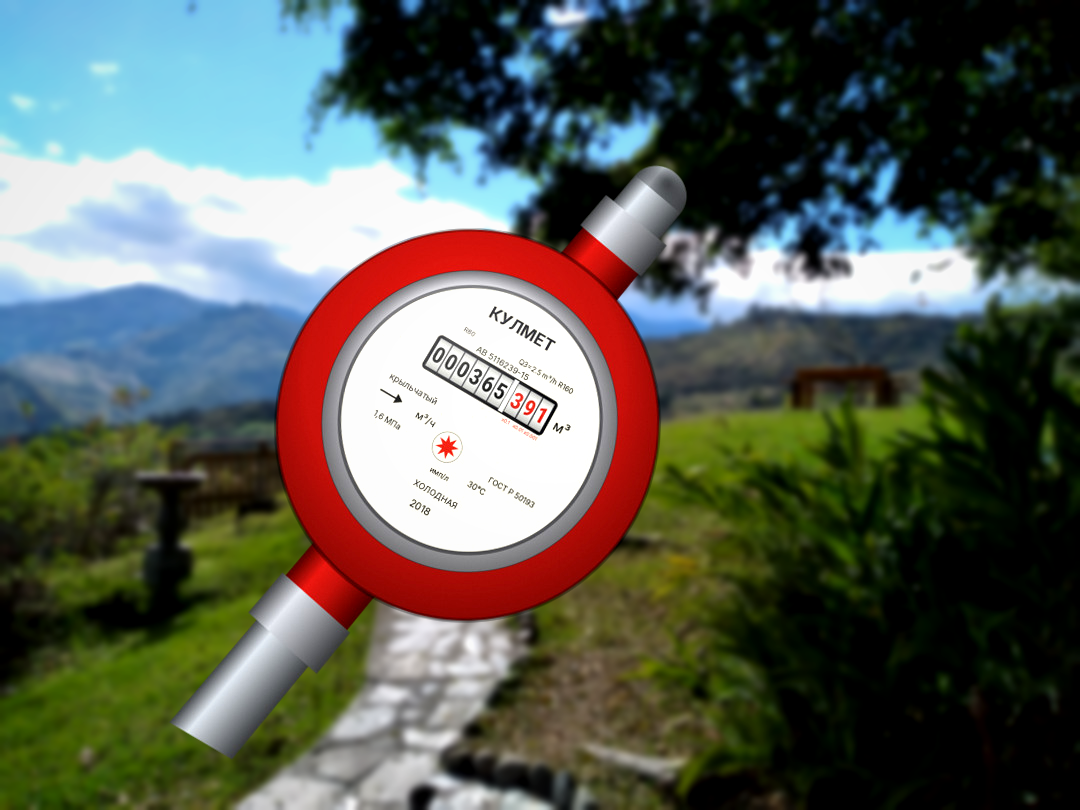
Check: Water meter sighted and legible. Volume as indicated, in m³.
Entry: 365.391 m³
